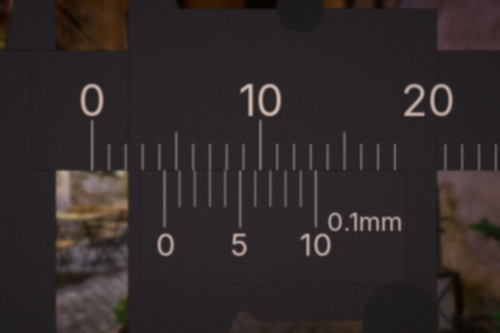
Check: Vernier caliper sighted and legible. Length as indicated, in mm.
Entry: 4.3 mm
